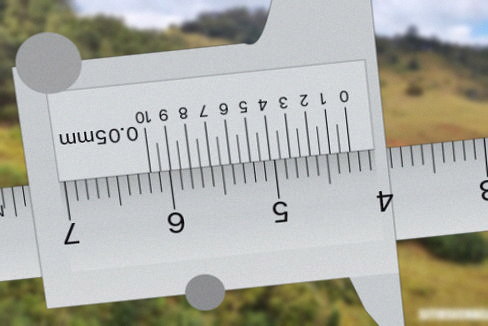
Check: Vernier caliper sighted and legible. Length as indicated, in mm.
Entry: 42.8 mm
